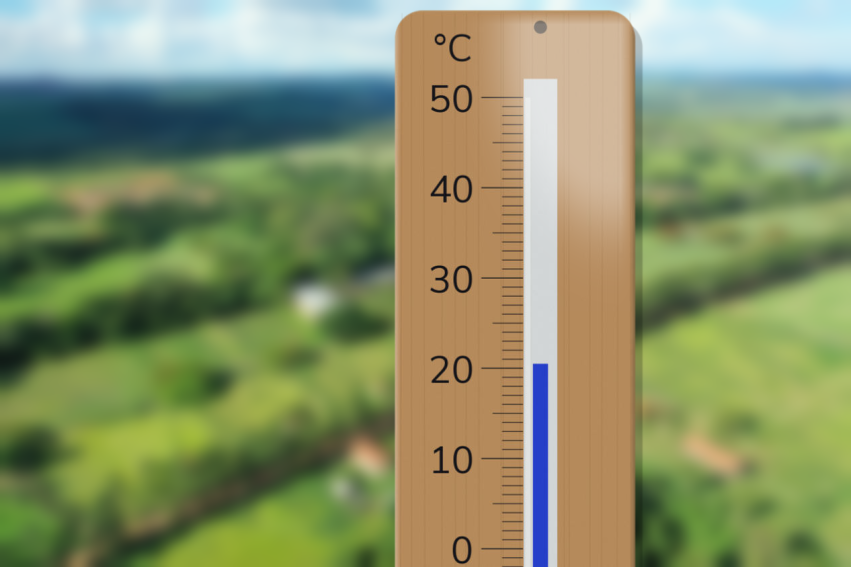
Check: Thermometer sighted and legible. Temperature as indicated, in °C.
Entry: 20.5 °C
